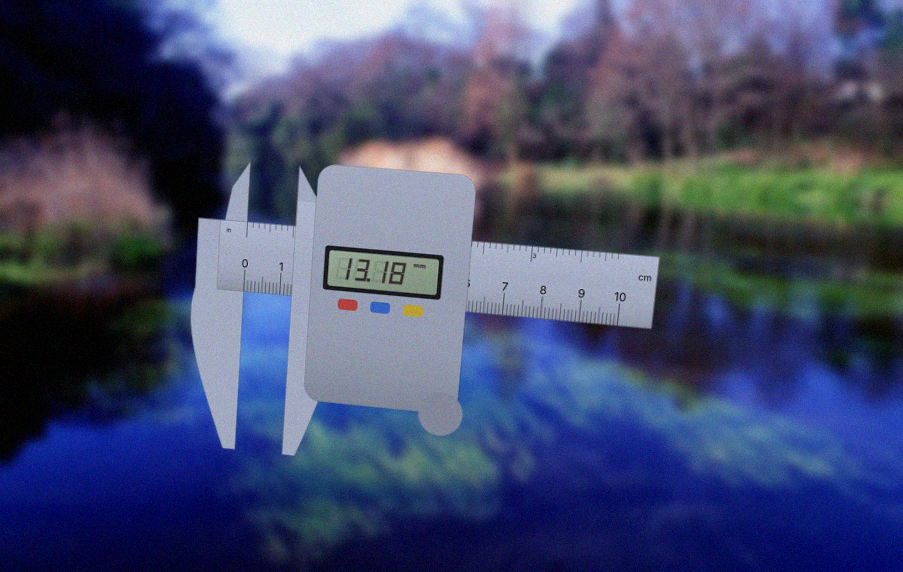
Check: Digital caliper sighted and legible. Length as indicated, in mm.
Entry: 13.18 mm
